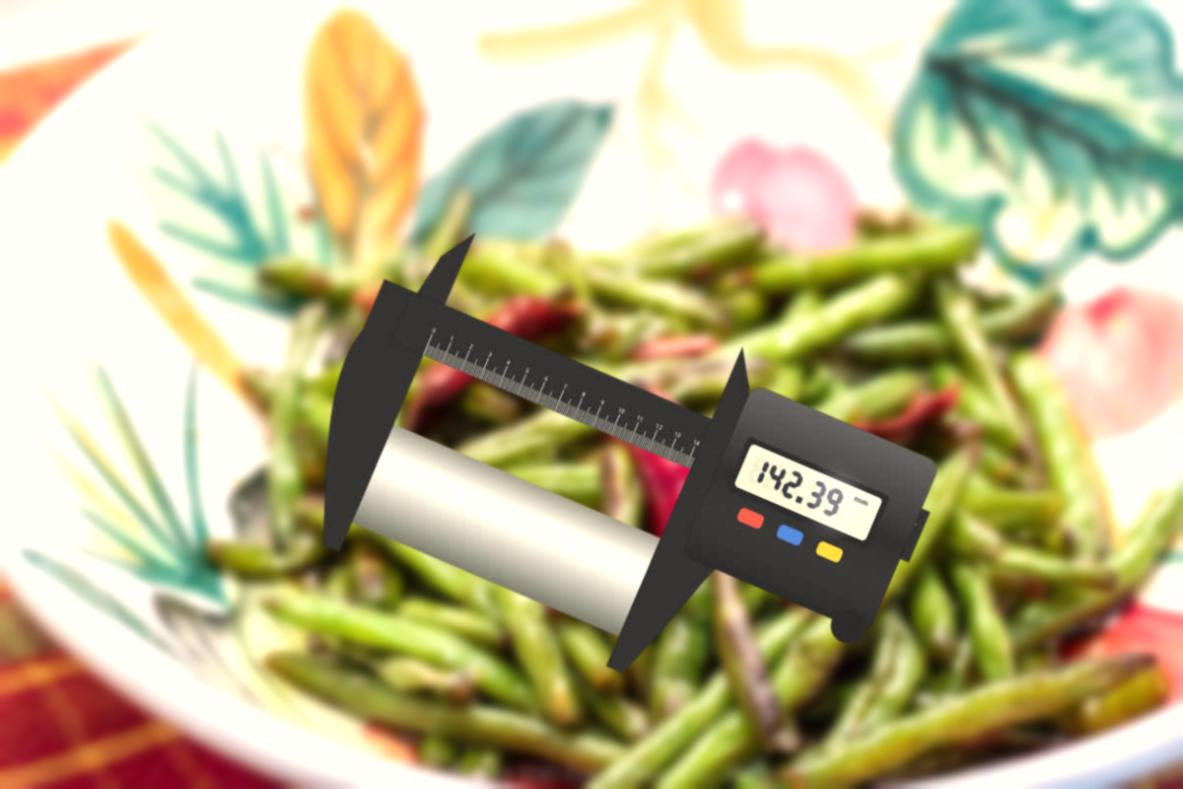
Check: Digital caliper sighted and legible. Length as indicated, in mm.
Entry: 142.39 mm
